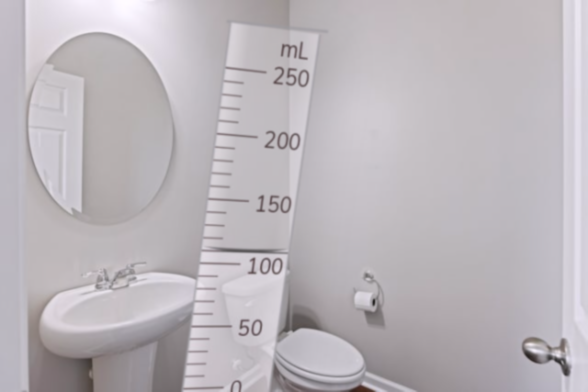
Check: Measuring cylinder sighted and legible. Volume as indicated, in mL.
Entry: 110 mL
